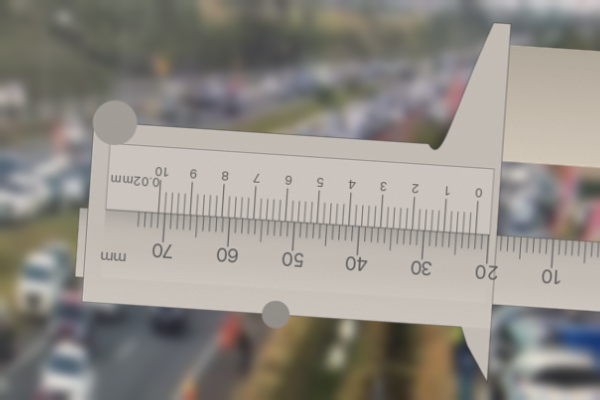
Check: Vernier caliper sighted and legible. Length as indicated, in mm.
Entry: 22.0 mm
